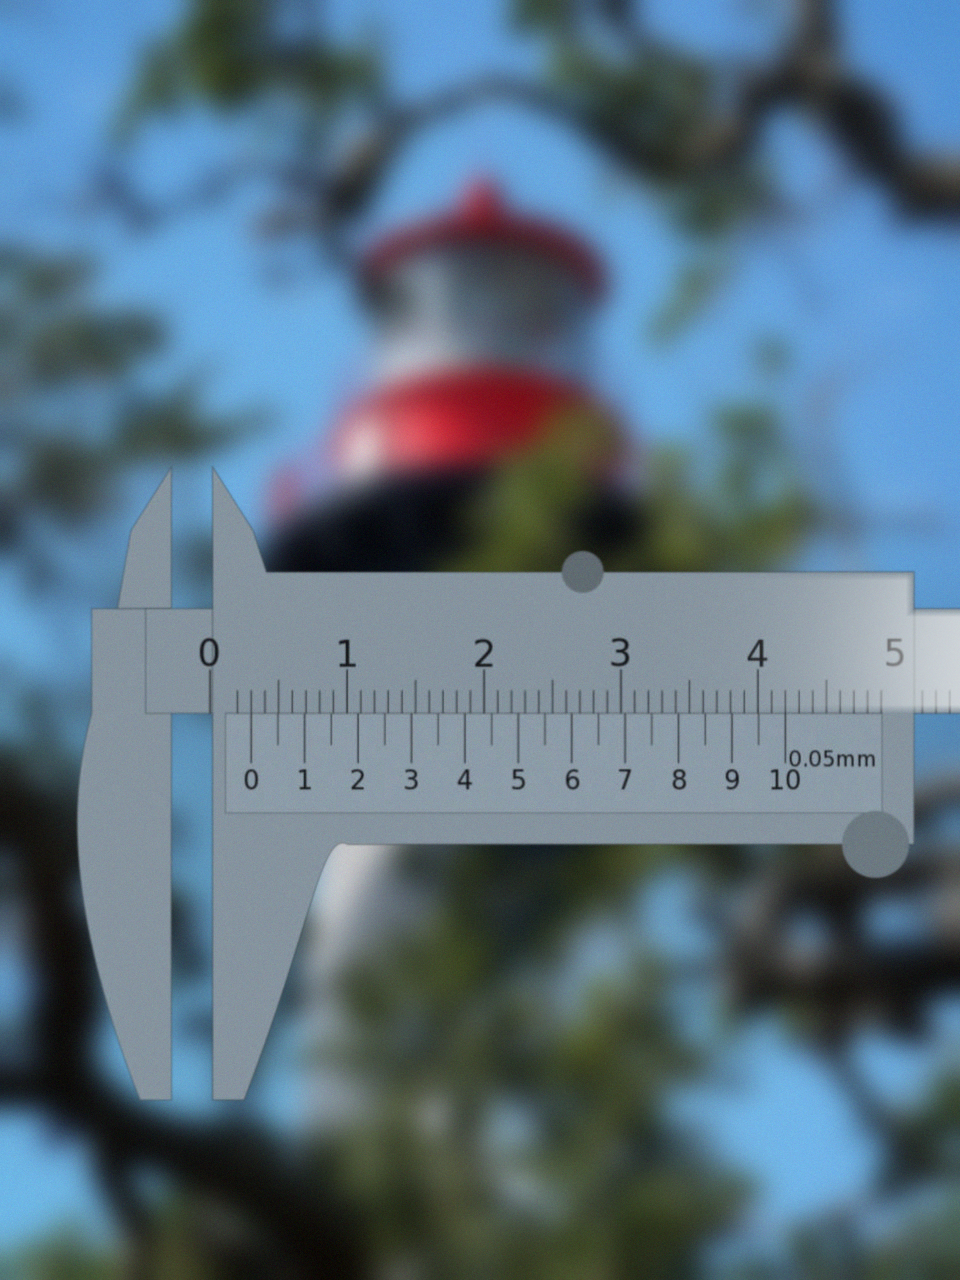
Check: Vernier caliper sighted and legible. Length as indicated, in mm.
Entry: 3.0 mm
